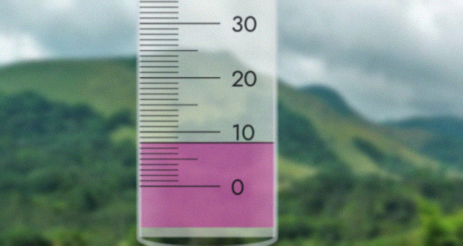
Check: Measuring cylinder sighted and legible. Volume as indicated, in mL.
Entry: 8 mL
